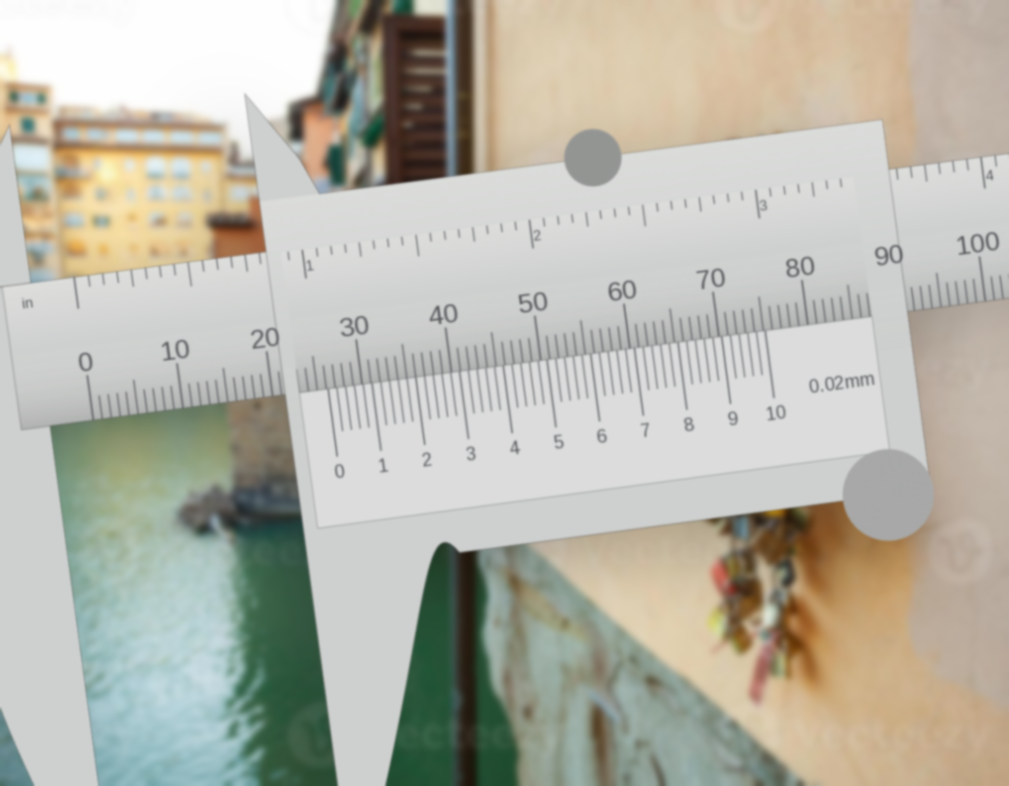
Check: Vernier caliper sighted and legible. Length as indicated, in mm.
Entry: 26.2 mm
